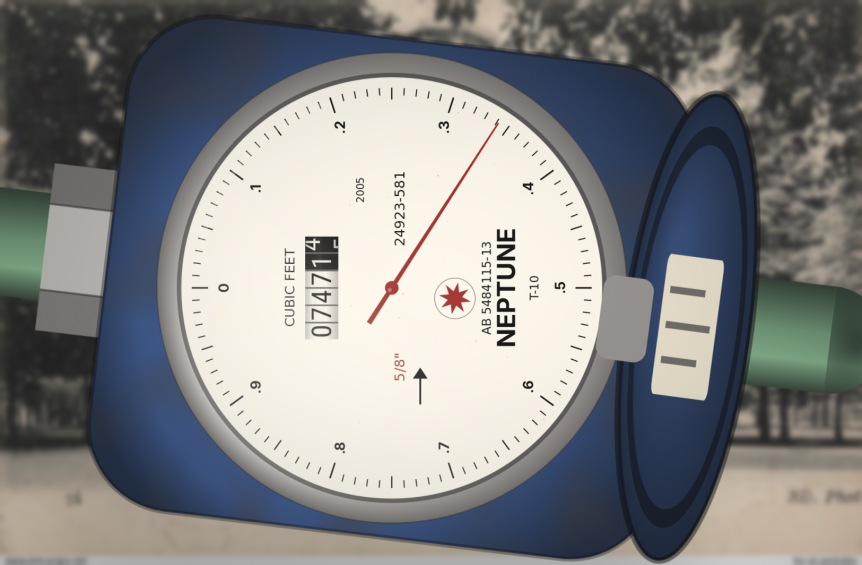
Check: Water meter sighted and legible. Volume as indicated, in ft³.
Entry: 74714.34 ft³
